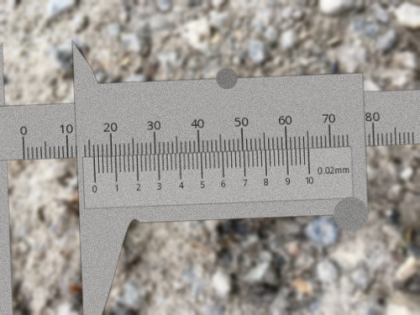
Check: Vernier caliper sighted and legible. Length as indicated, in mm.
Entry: 16.0 mm
